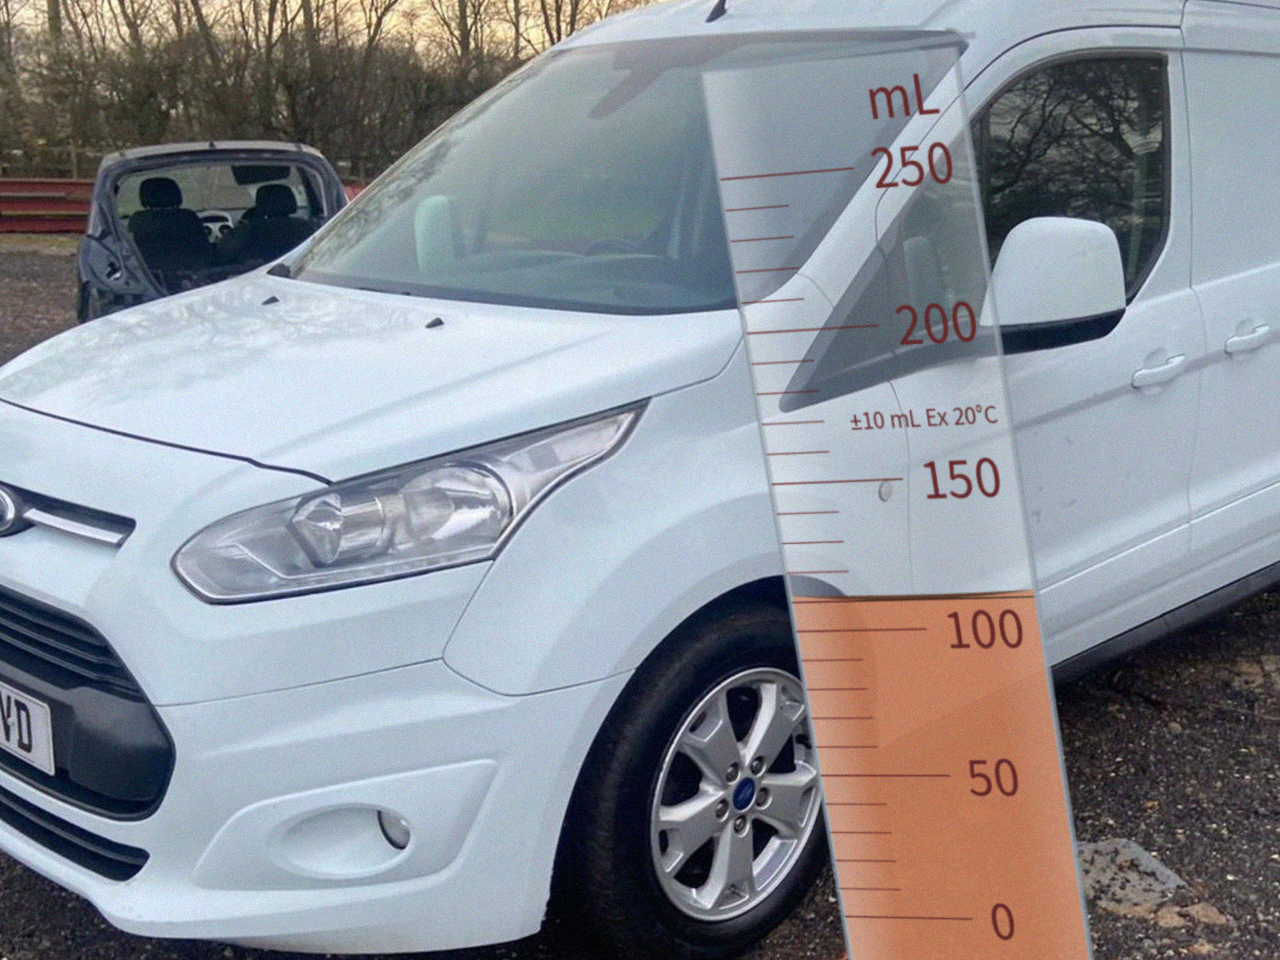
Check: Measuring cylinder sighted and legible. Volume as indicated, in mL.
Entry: 110 mL
